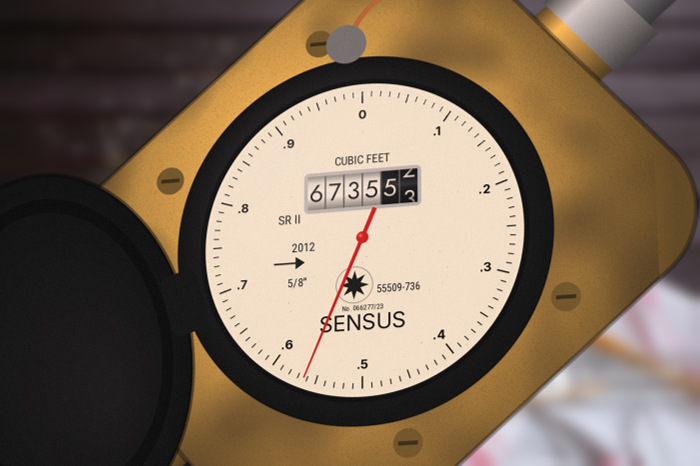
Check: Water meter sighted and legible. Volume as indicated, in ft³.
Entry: 673552.56 ft³
